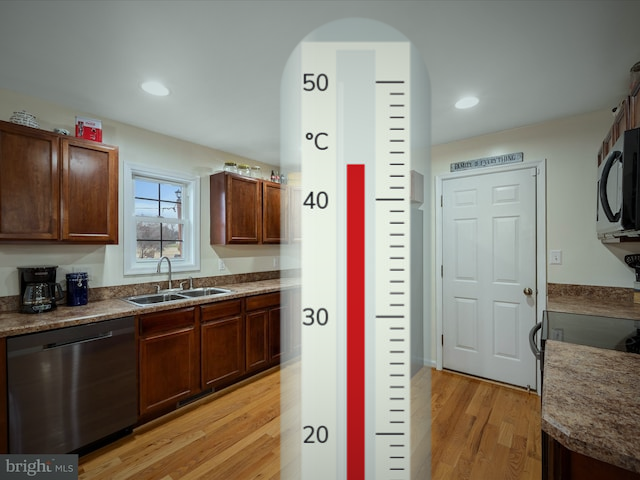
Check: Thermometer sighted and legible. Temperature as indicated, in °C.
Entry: 43 °C
